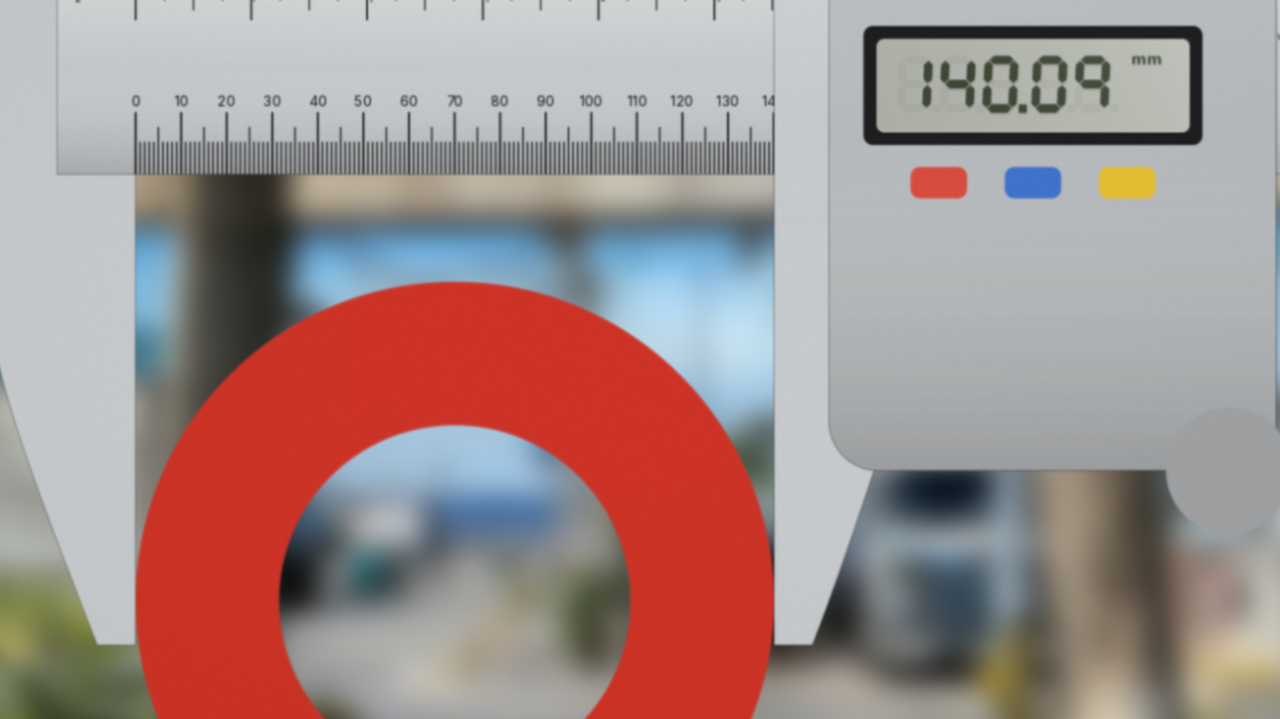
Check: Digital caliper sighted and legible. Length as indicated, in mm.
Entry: 140.09 mm
